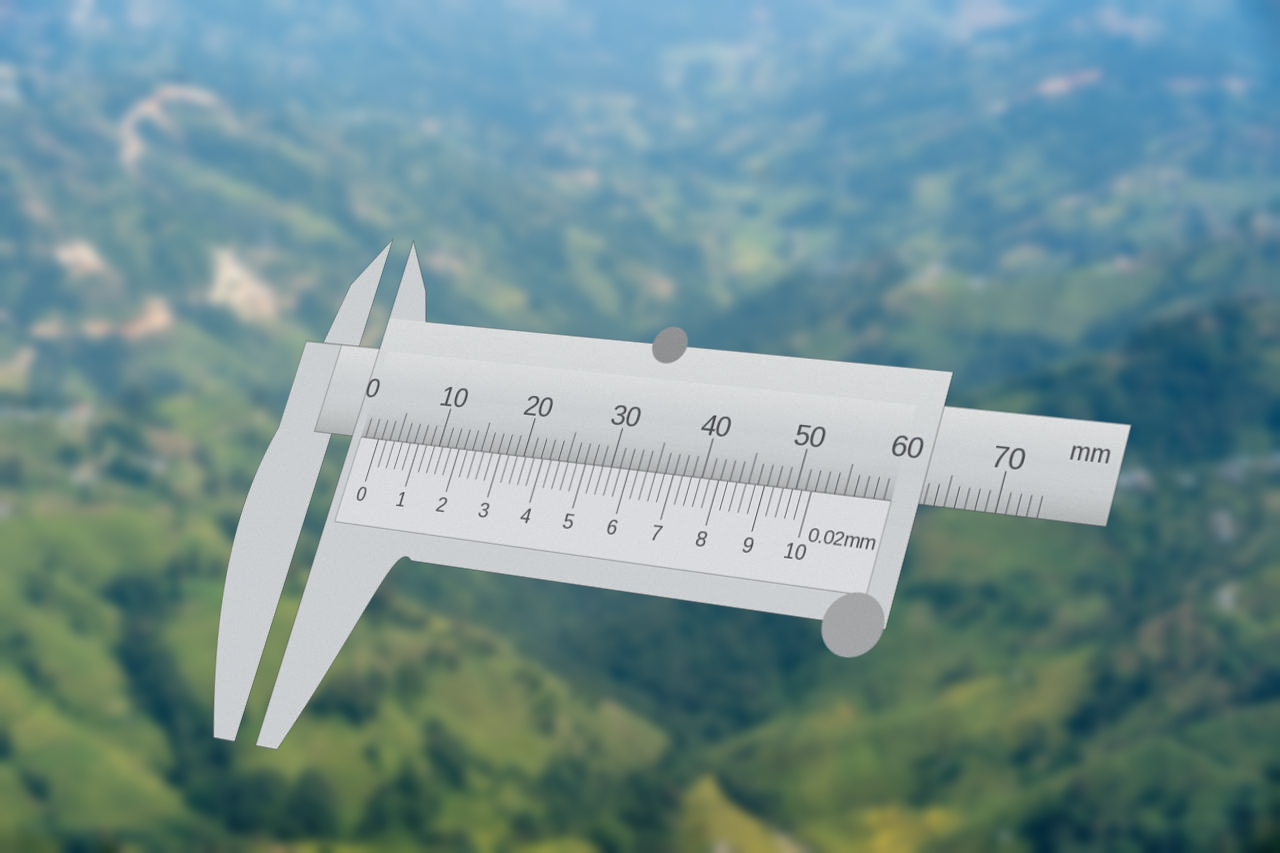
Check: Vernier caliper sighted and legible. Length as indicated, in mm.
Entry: 2.6 mm
